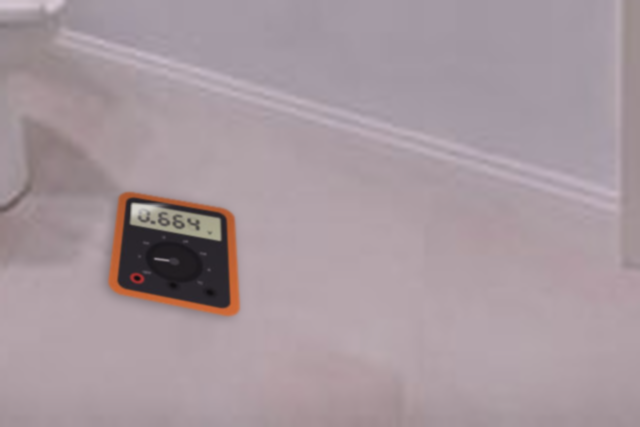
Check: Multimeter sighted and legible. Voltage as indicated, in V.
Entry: 0.664 V
